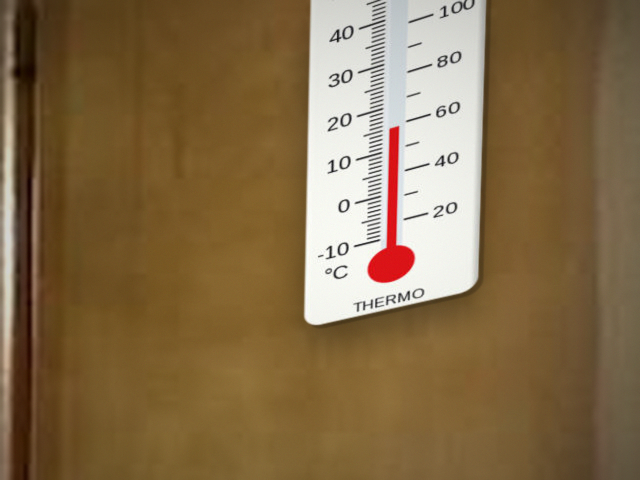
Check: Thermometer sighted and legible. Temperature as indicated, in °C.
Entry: 15 °C
